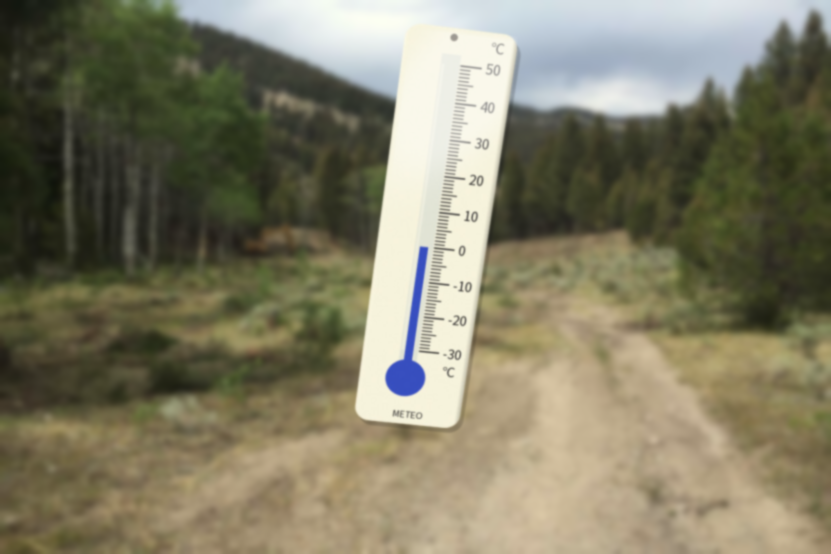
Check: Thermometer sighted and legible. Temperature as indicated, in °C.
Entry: 0 °C
